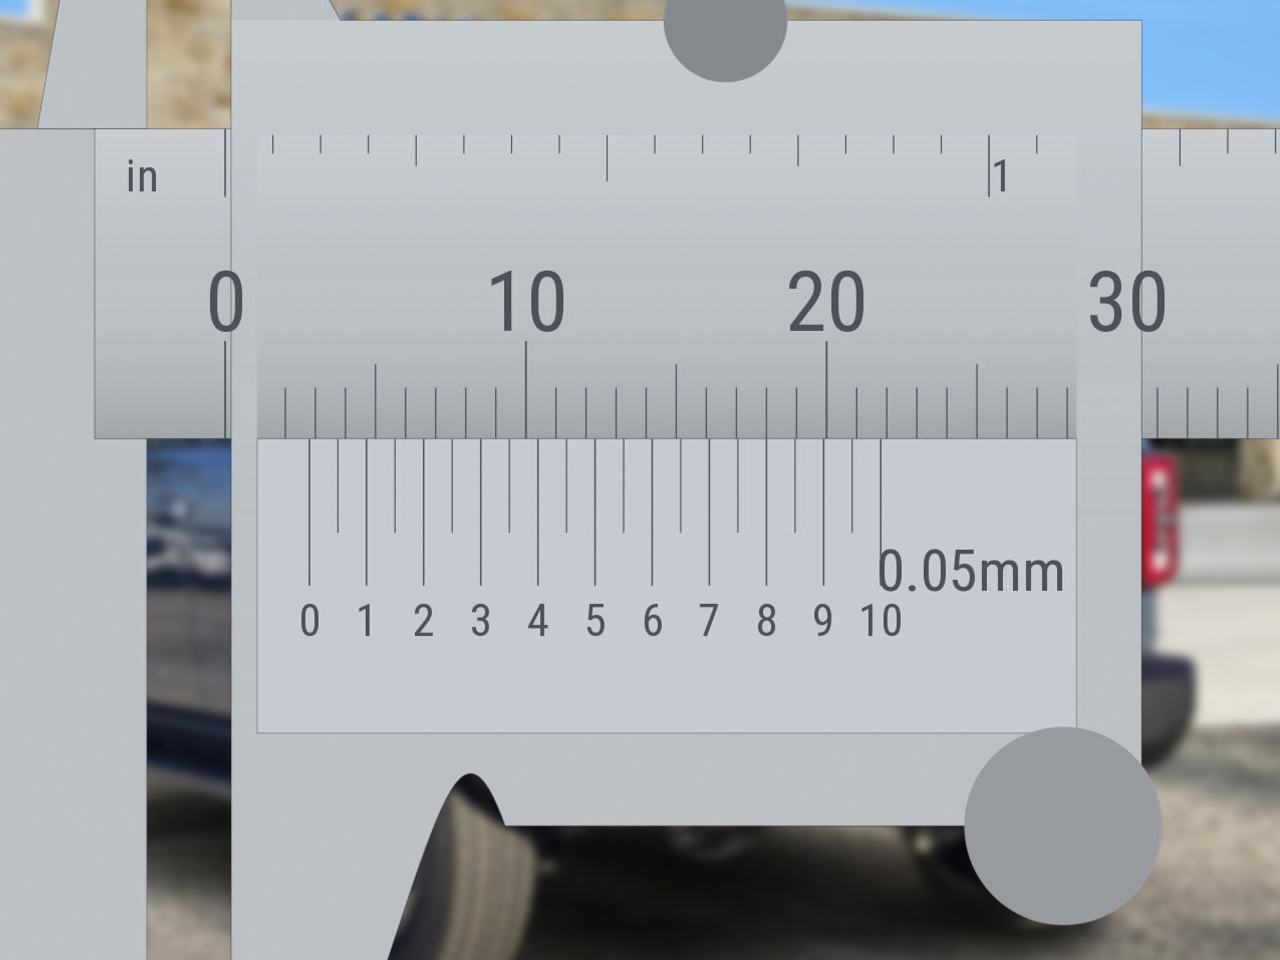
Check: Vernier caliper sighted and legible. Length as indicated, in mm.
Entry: 2.80 mm
